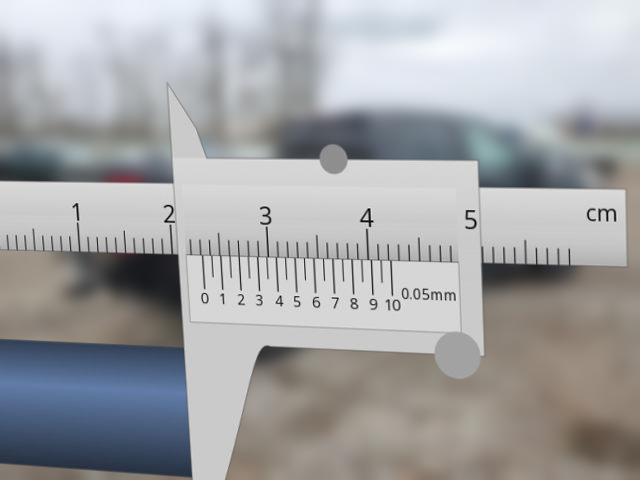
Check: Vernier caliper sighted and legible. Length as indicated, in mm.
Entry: 23.2 mm
